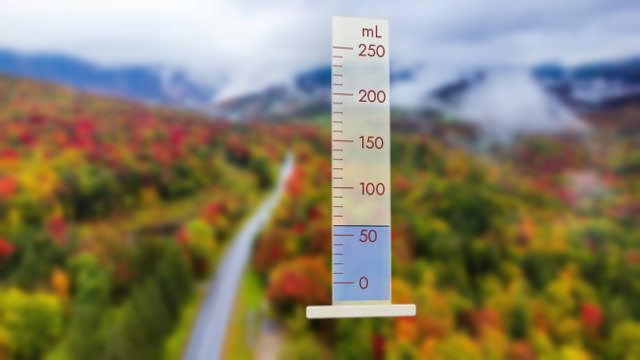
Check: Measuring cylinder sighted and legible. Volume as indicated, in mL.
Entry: 60 mL
